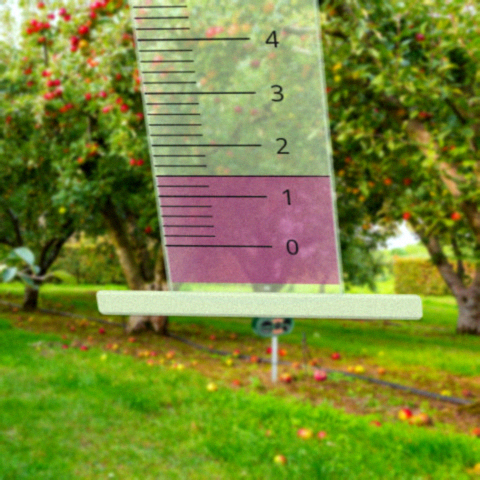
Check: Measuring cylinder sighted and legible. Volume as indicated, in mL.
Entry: 1.4 mL
